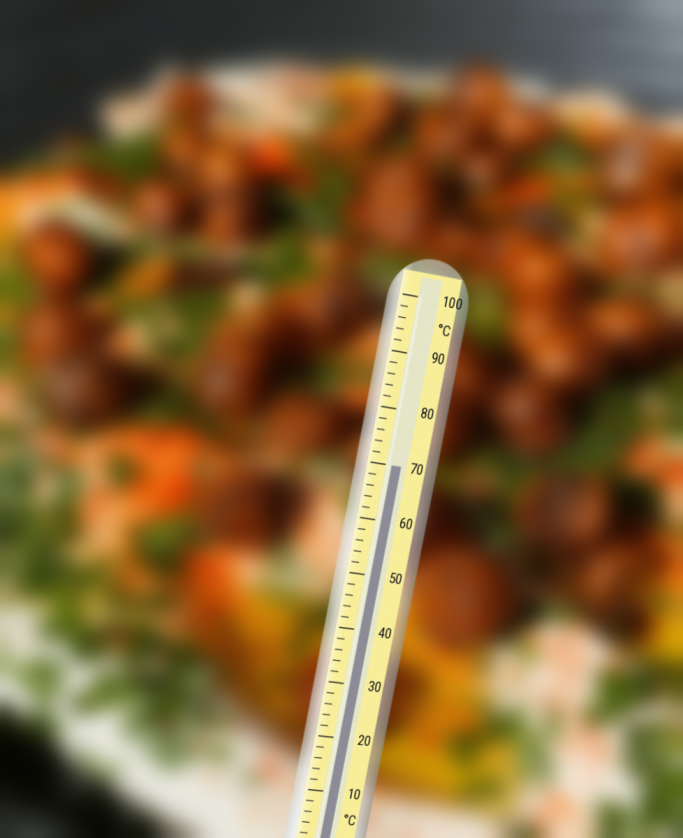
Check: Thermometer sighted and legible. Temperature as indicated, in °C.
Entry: 70 °C
